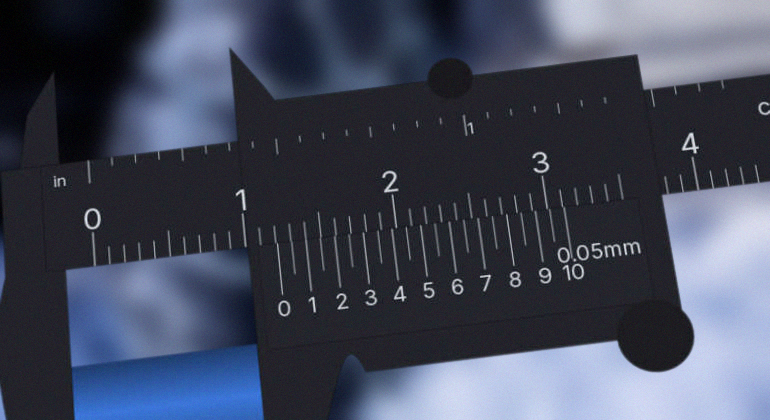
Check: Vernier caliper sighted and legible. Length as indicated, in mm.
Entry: 12.1 mm
